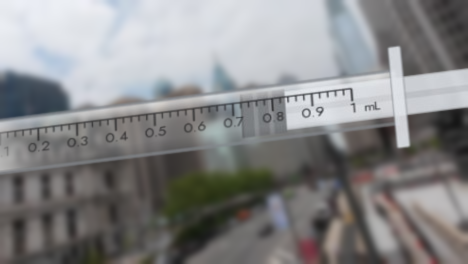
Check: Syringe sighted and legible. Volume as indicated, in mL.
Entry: 0.72 mL
